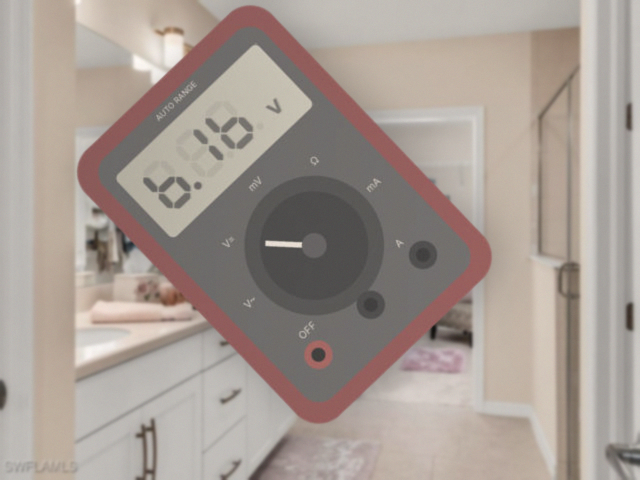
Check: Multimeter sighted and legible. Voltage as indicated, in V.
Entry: 6.16 V
